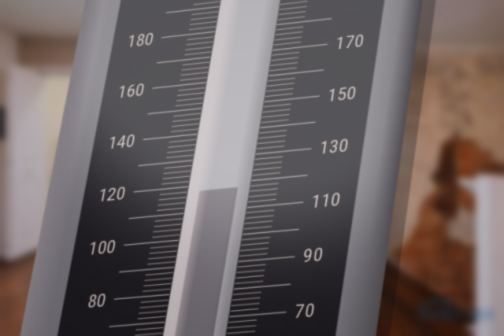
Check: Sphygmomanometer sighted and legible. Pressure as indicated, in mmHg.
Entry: 118 mmHg
